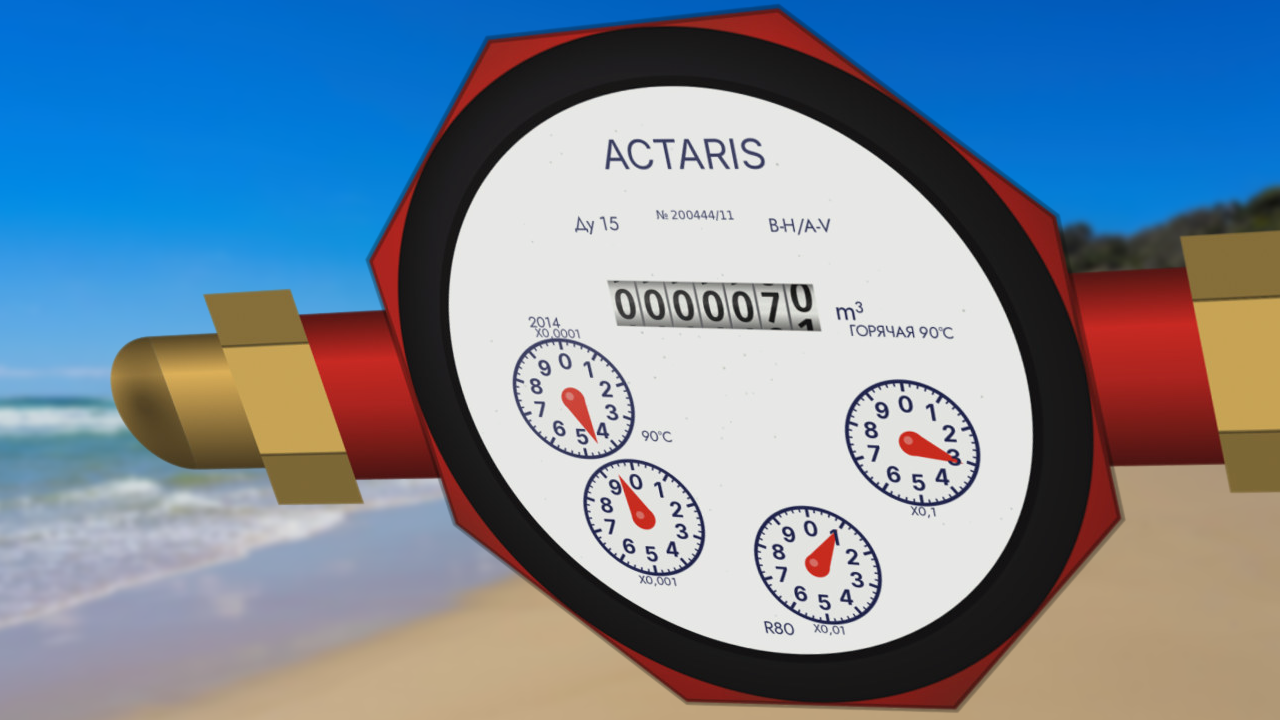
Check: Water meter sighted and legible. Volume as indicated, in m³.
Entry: 70.3094 m³
